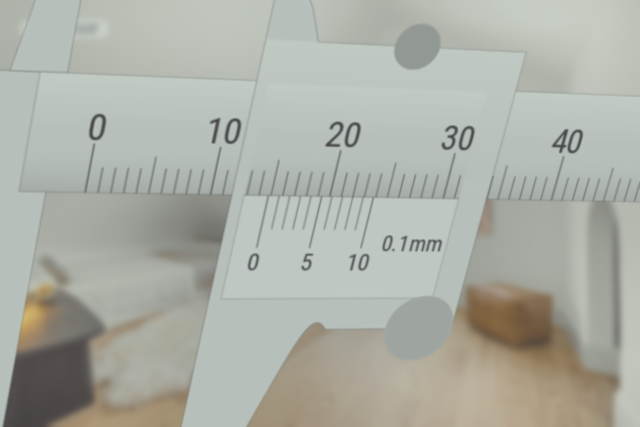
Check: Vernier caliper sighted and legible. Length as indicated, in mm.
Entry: 14.8 mm
